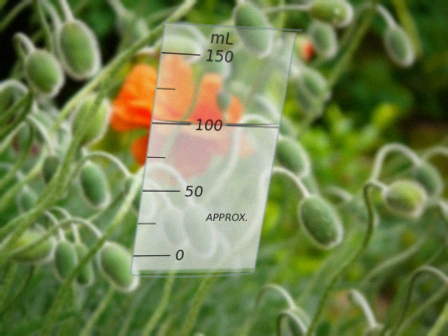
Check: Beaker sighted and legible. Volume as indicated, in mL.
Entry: 100 mL
